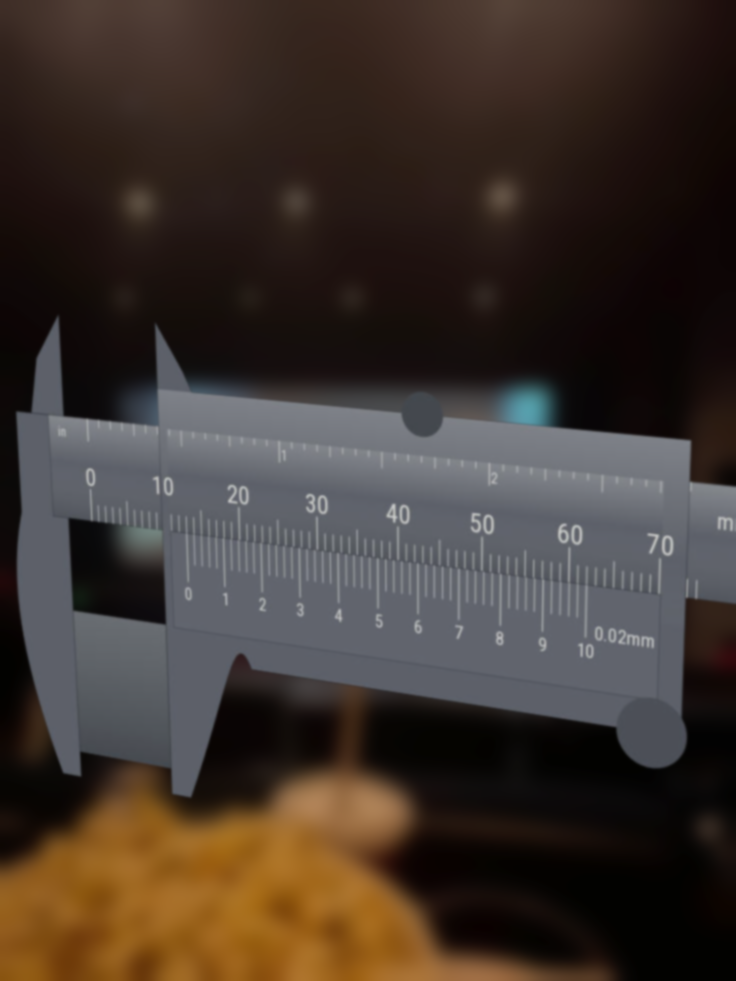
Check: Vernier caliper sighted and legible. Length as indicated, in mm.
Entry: 13.0 mm
